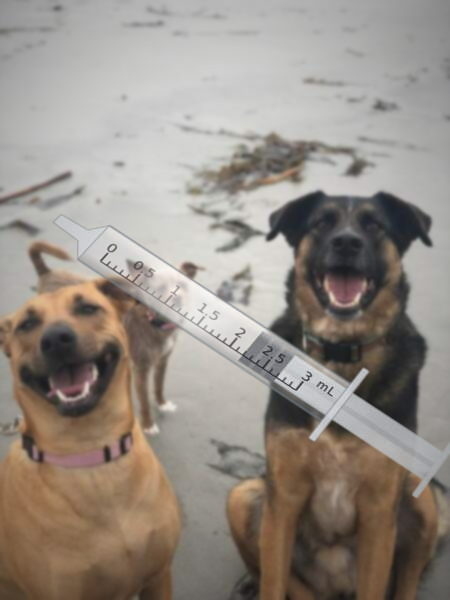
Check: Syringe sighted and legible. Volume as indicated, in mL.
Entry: 2.2 mL
